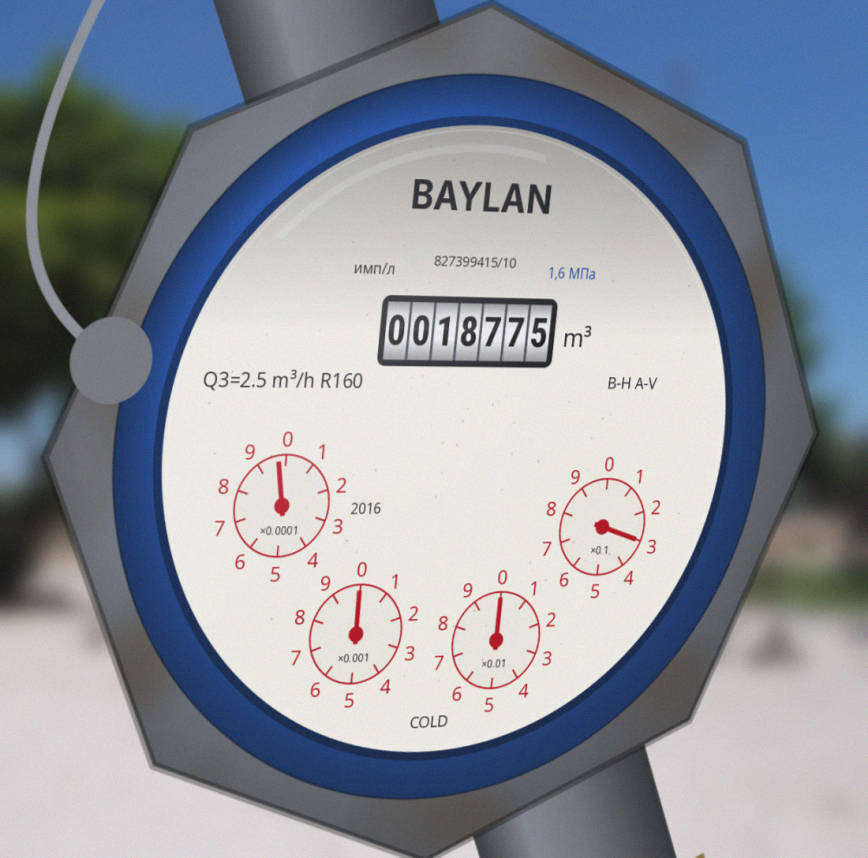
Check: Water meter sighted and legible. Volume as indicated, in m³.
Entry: 18775.2999 m³
